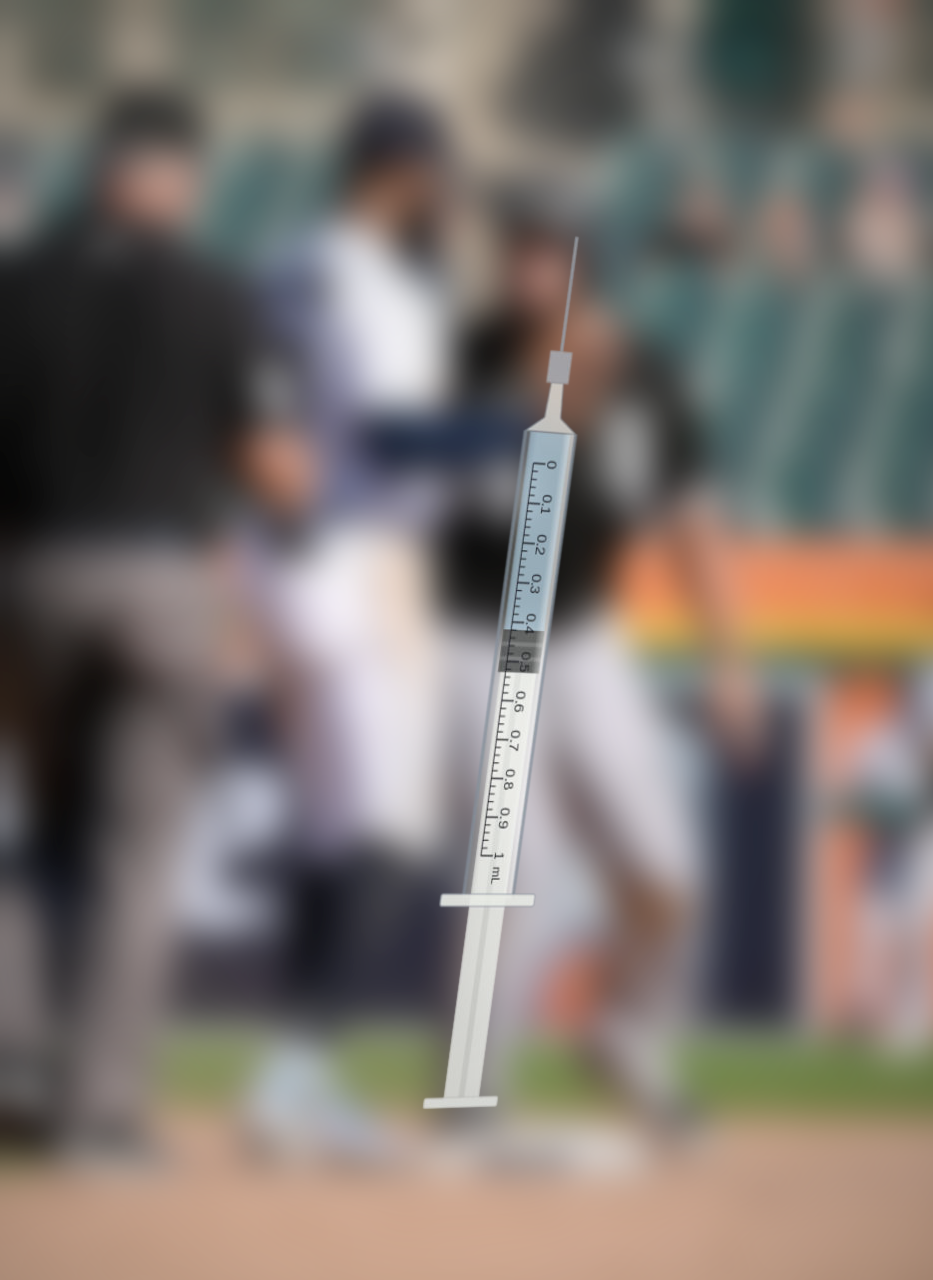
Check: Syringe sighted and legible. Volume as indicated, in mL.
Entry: 0.42 mL
